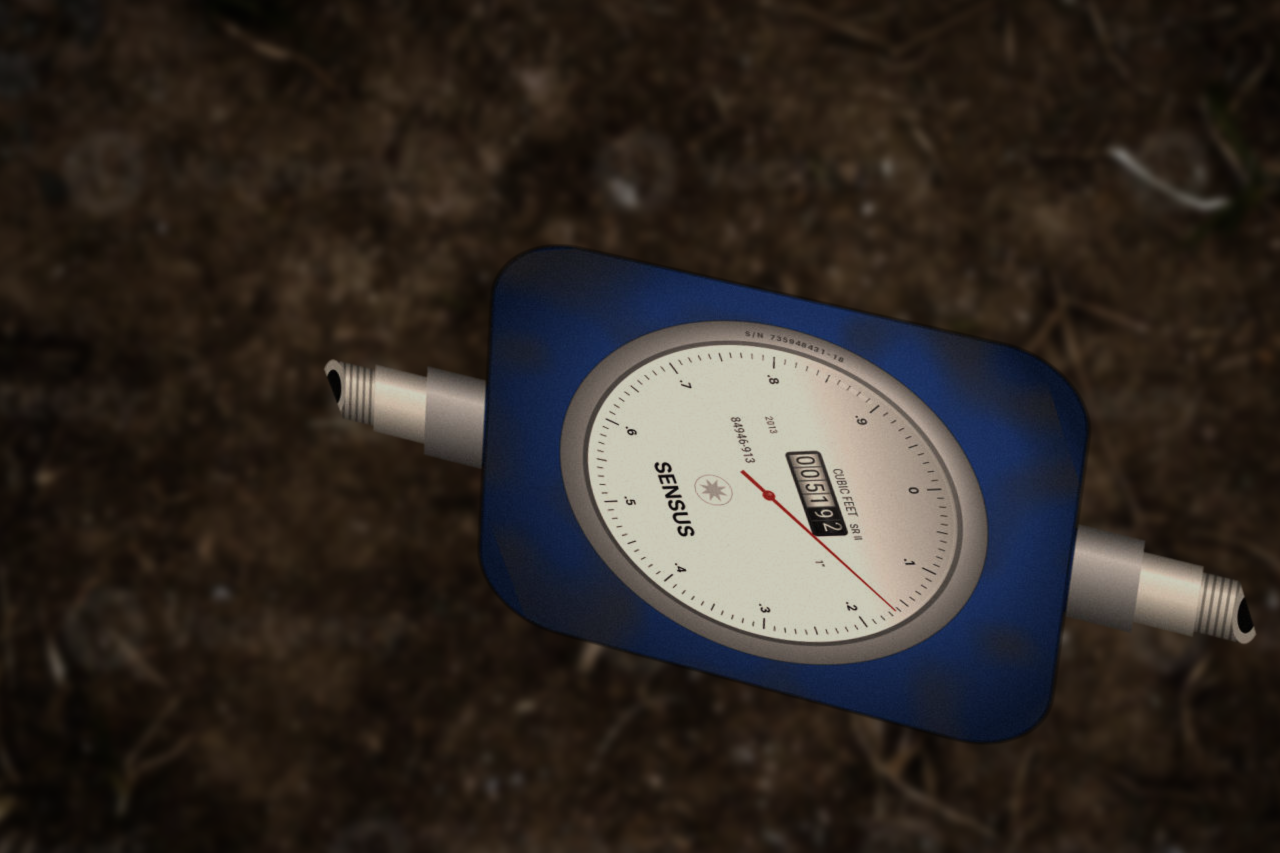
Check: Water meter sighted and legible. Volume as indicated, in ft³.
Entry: 5192.16 ft³
